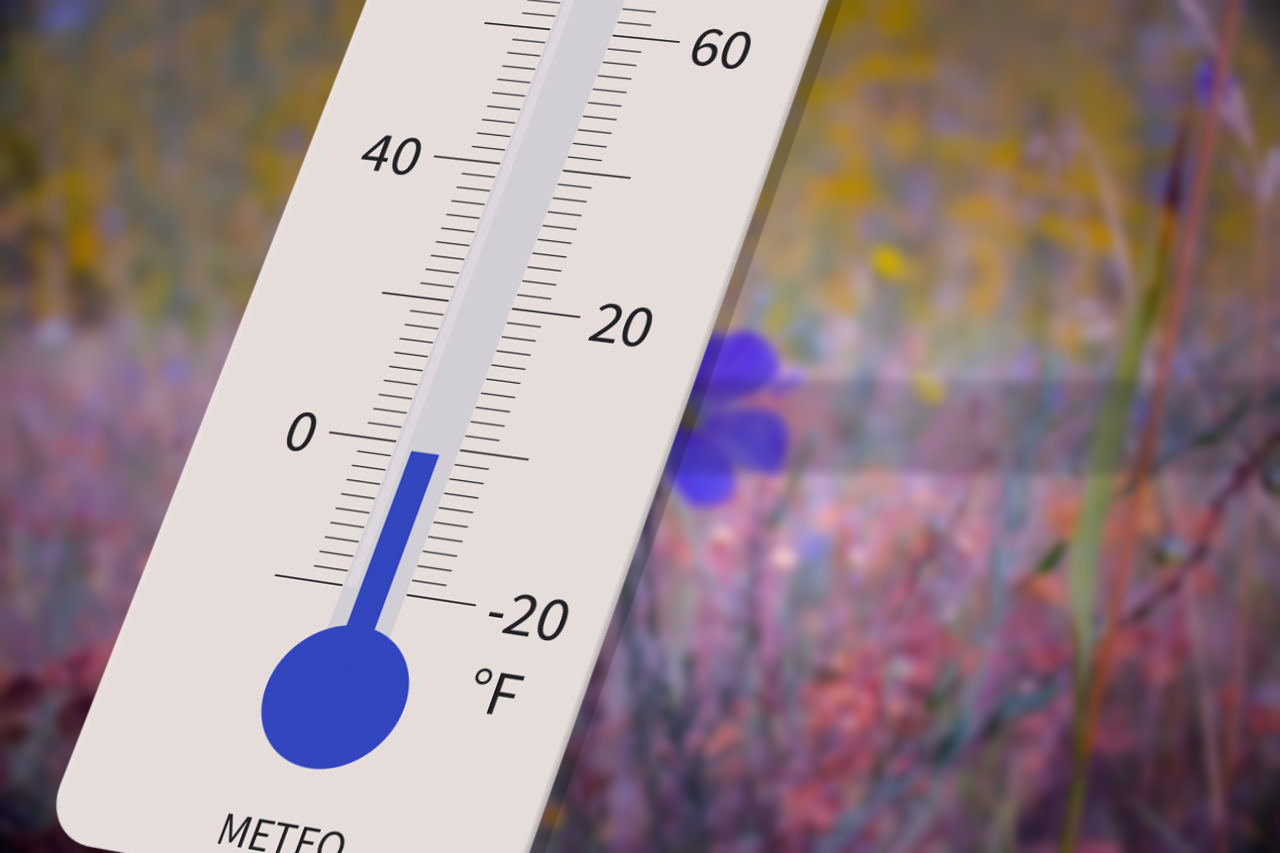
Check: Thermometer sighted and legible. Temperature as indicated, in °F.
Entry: -1 °F
